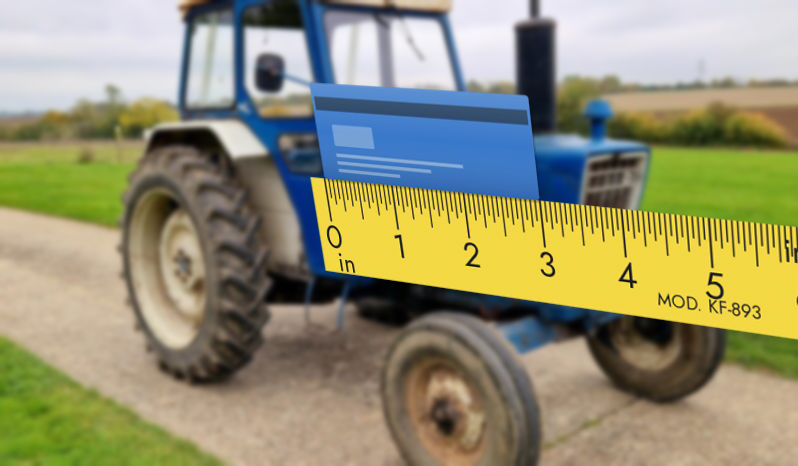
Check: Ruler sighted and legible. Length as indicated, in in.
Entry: 3 in
